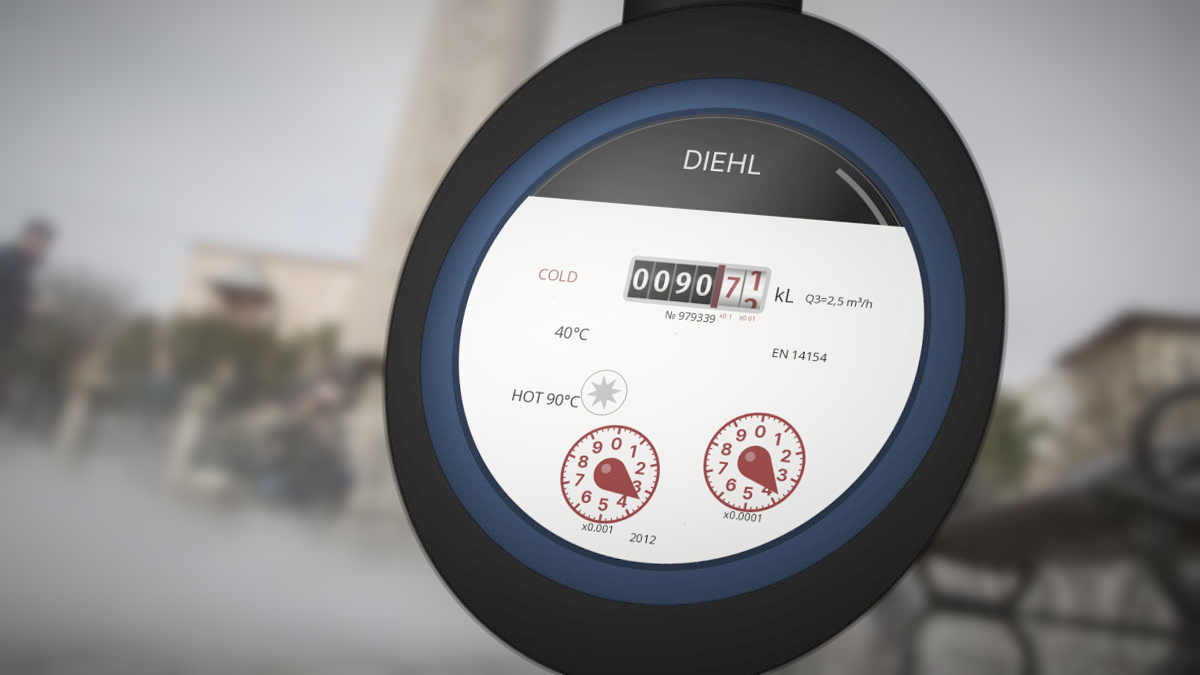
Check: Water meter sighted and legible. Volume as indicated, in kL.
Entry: 90.7133 kL
